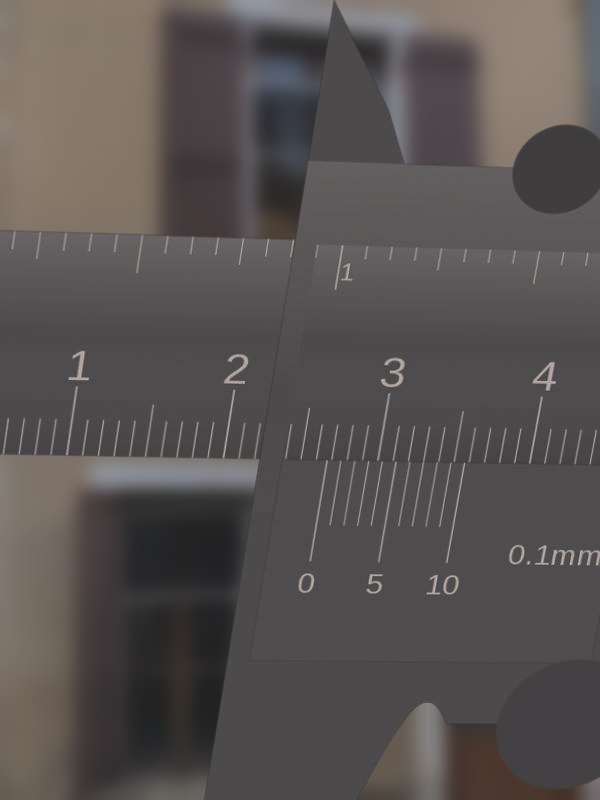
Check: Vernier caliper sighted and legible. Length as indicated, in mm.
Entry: 26.7 mm
